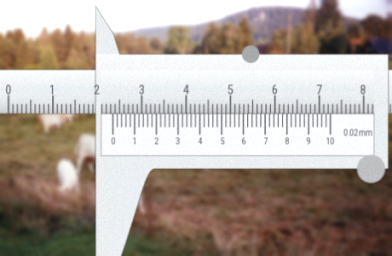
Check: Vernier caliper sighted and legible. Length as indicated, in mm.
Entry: 23.5 mm
